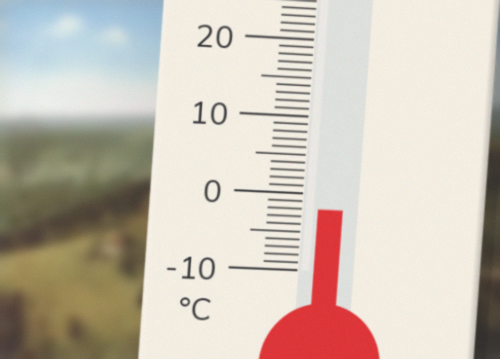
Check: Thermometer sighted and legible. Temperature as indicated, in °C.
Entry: -2 °C
